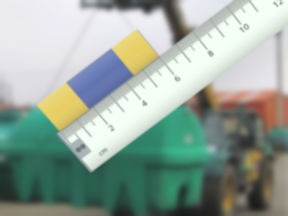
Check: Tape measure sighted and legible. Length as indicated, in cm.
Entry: 6 cm
